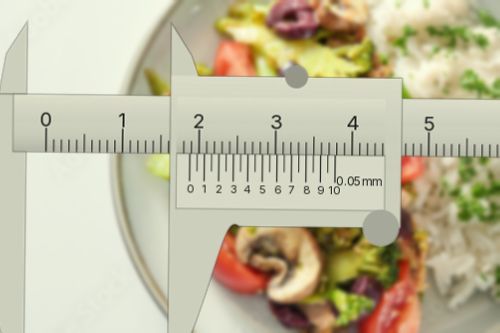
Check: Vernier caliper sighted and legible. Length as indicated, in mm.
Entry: 18.8 mm
